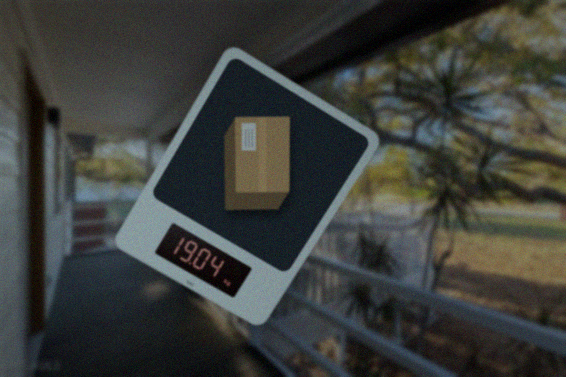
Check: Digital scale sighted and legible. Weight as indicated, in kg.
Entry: 19.04 kg
